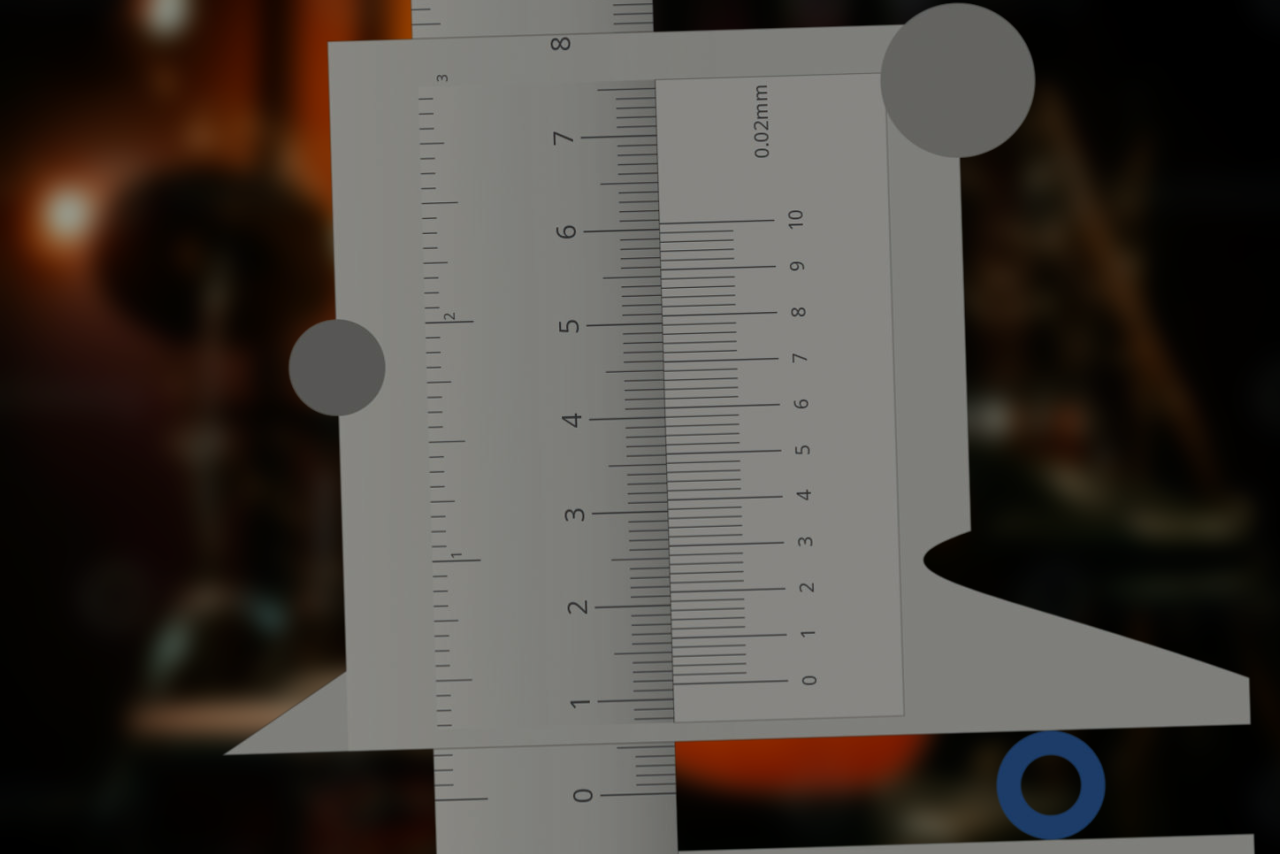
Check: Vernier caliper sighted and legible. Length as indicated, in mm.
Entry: 11.6 mm
